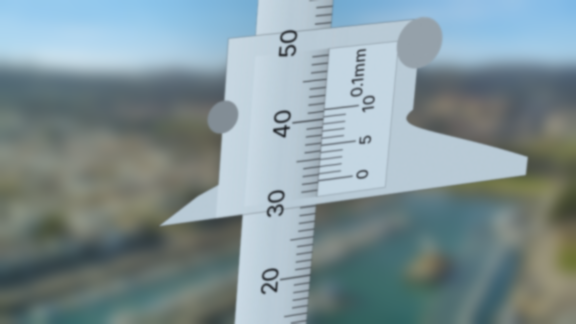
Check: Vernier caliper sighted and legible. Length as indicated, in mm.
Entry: 32.2 mm
